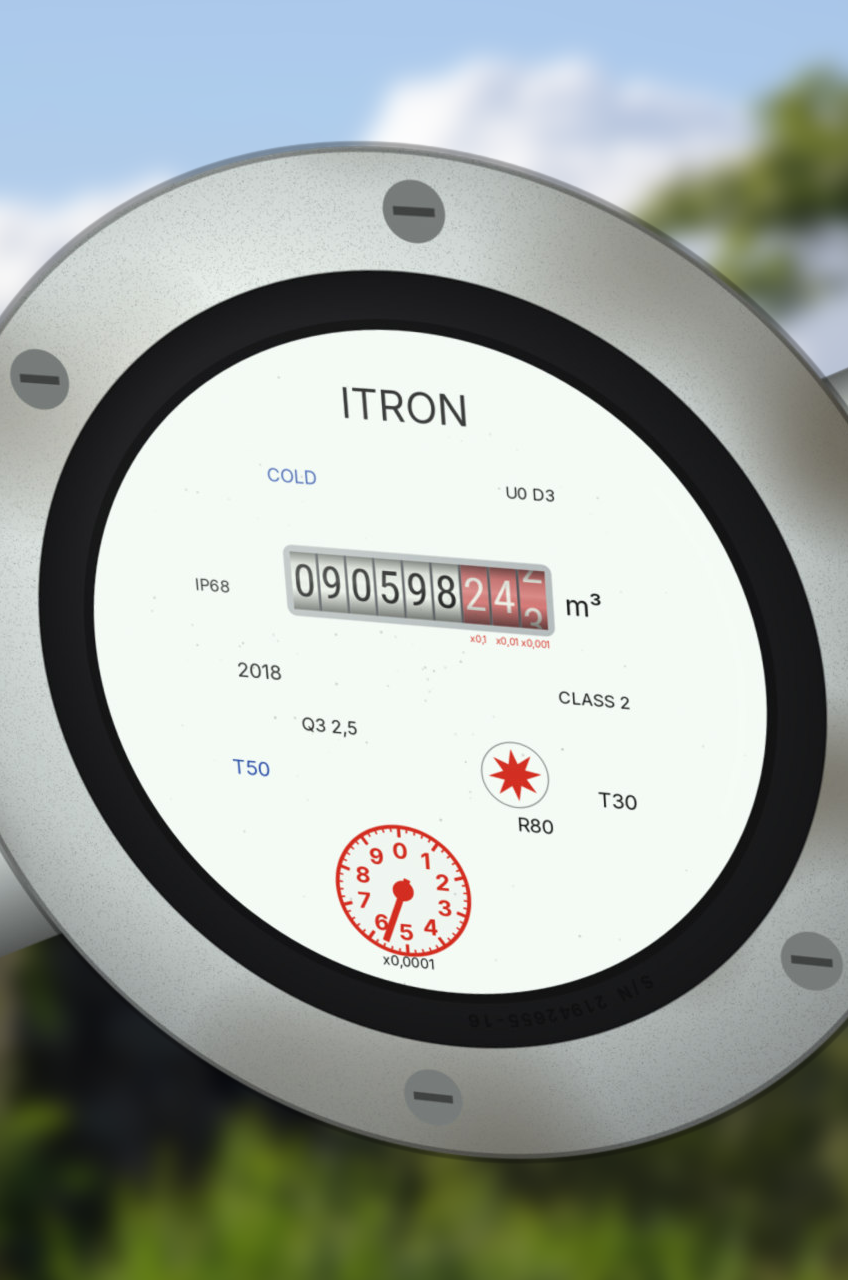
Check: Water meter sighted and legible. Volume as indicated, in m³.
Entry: 90598.2425 m³
